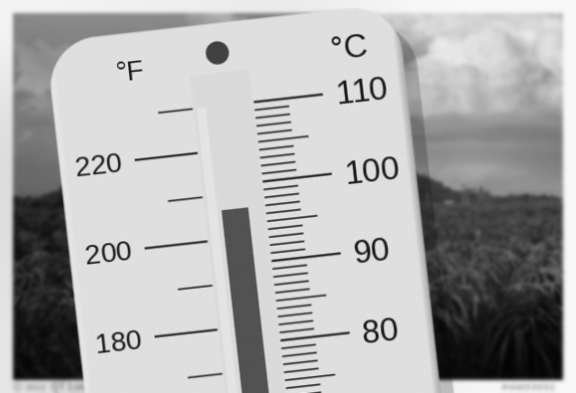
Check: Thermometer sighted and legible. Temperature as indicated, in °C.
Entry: 97 °C
